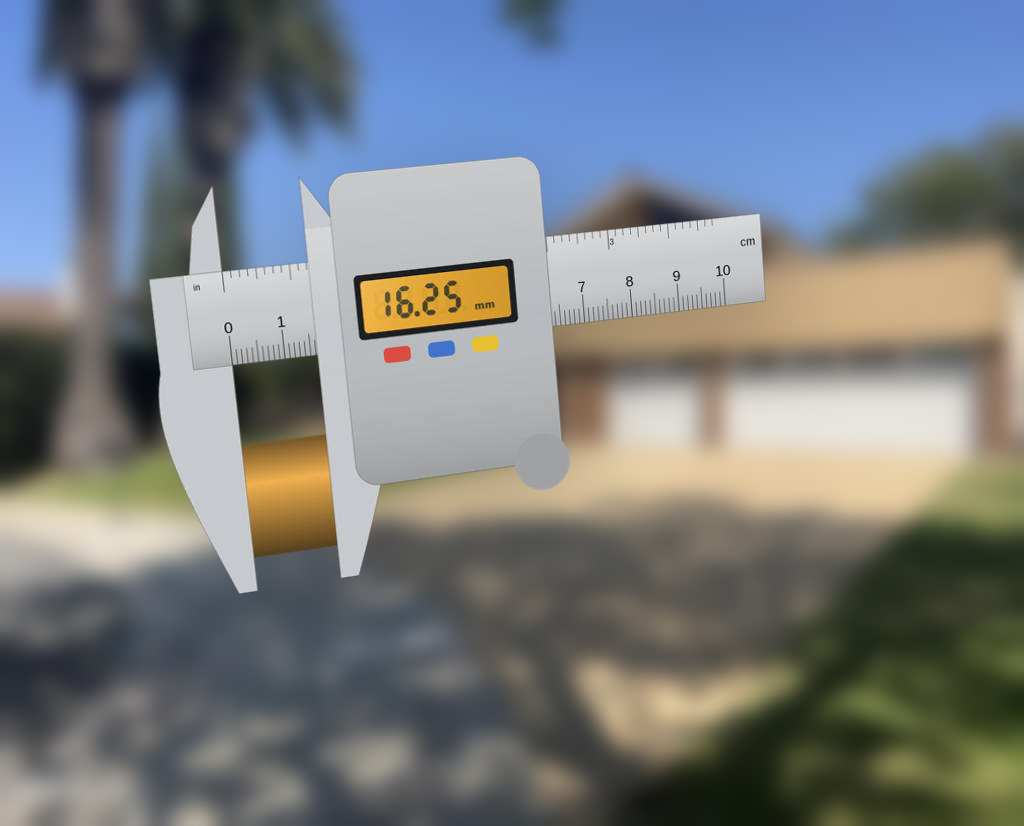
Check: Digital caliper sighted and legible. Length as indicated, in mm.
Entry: 16.25 mm
